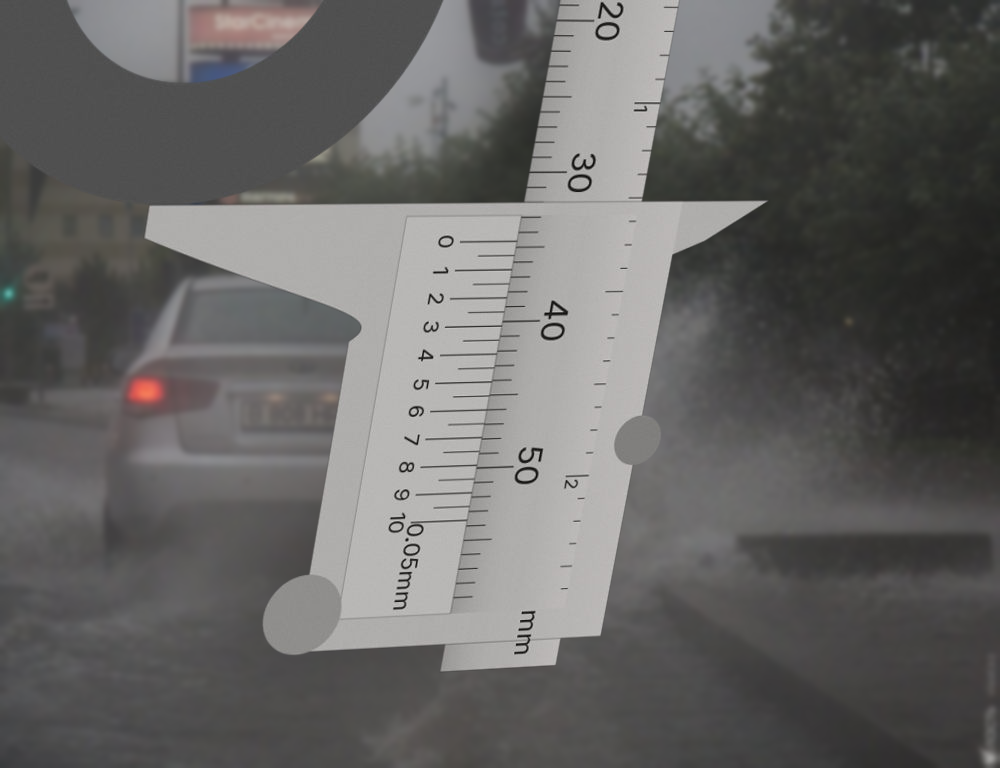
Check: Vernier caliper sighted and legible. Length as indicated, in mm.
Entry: 34.6 mm
